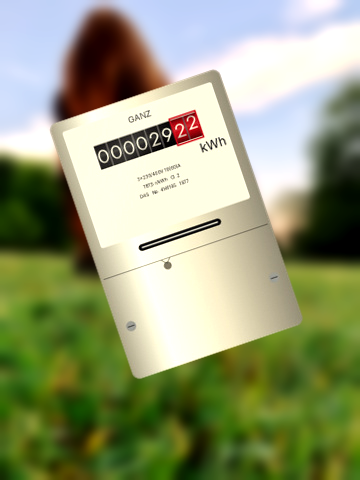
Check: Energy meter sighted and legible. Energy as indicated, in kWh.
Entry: 29.22 kWh
